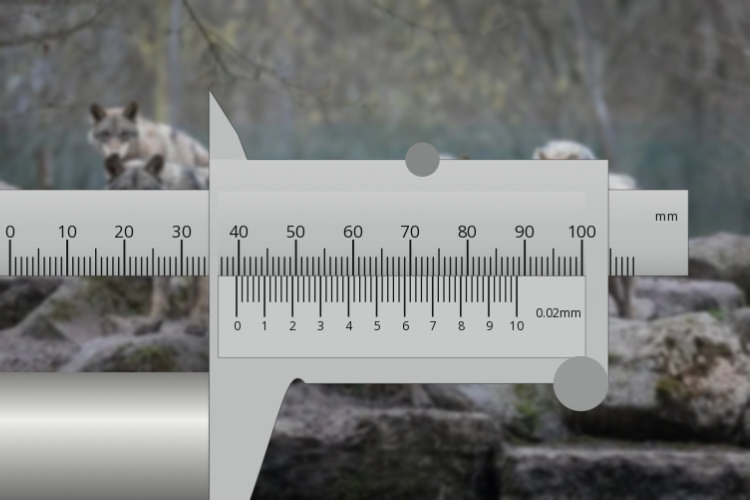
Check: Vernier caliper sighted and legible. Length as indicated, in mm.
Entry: 39.6 mm
